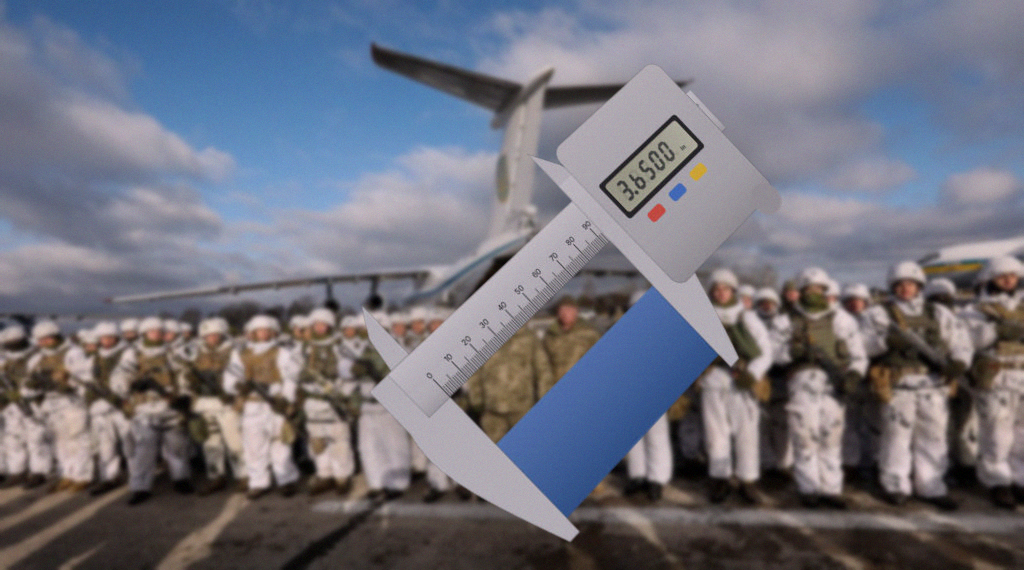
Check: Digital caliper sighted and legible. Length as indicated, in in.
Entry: 3.6500 in
